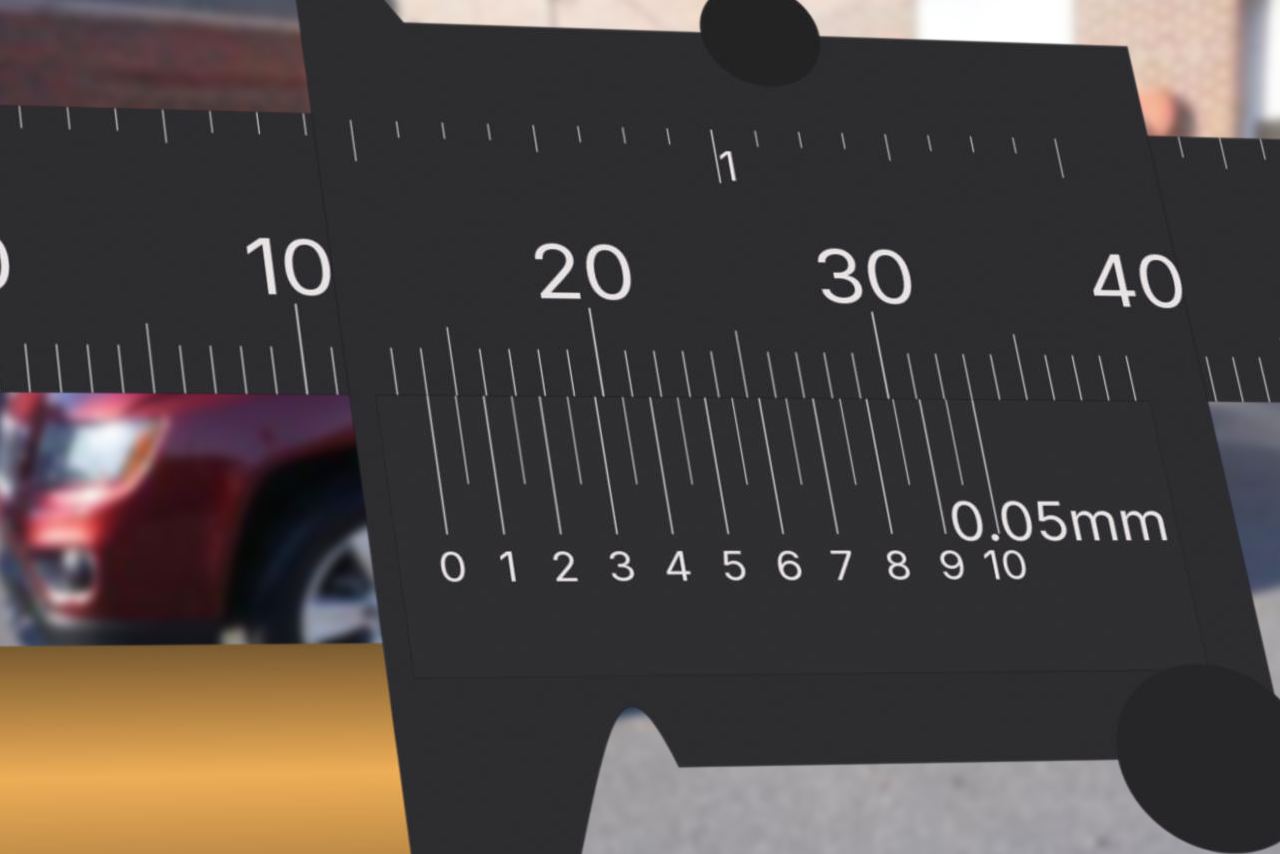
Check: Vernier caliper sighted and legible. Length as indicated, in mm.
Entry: 14.00 mm
